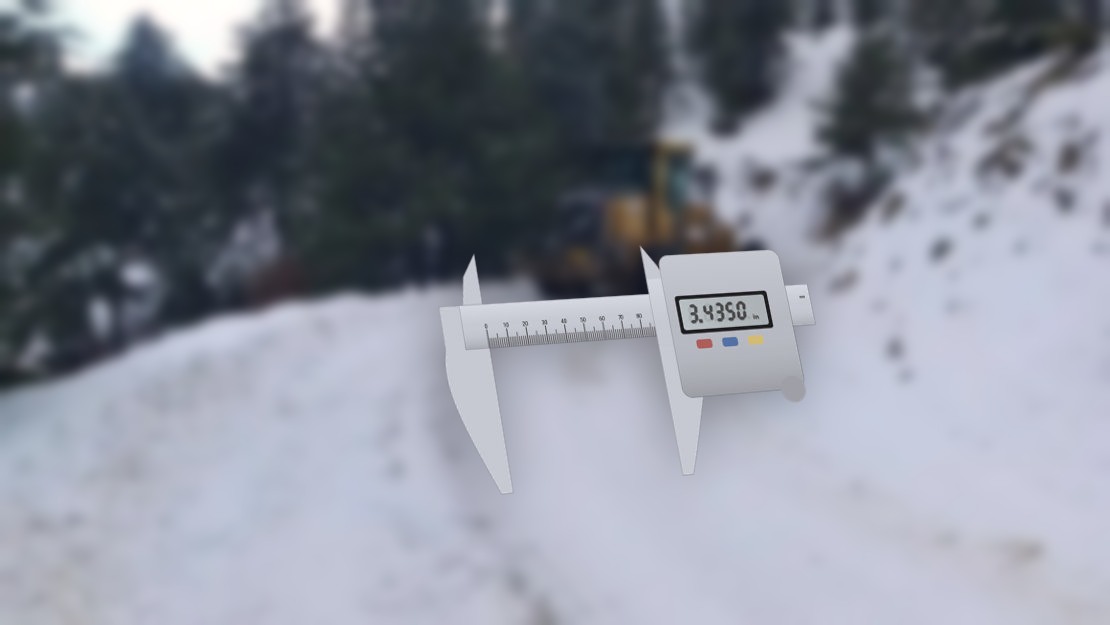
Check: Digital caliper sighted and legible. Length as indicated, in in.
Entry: 3.4350 in
